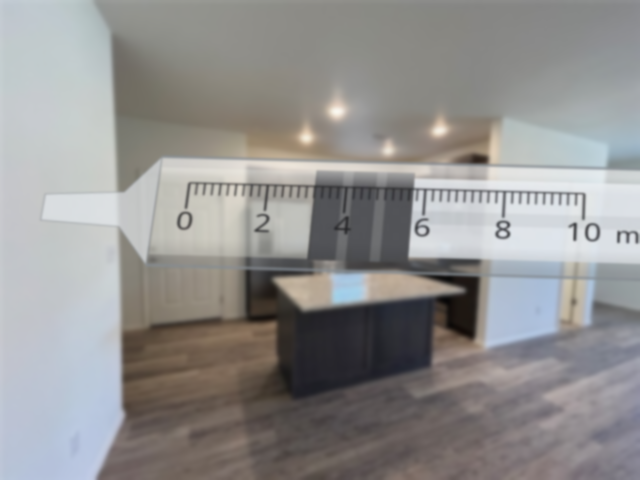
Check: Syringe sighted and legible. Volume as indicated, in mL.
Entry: 3.2 mL
